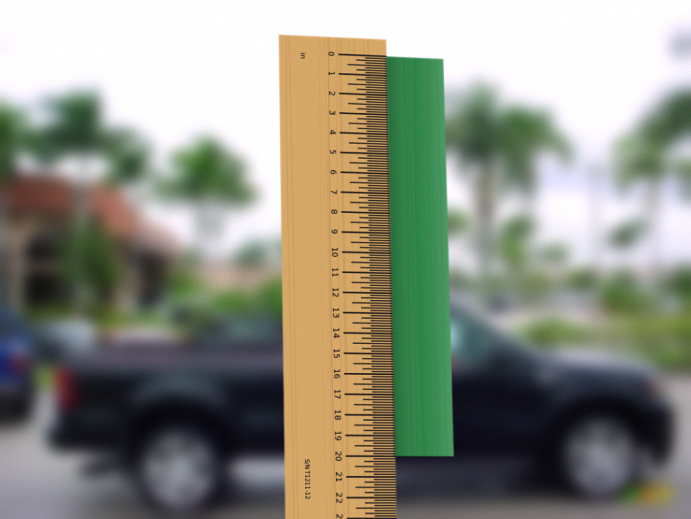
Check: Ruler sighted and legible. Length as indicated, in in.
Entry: 20 in
